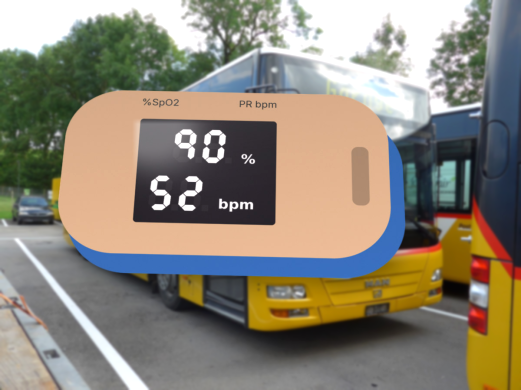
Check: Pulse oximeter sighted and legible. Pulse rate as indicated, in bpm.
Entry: 52 bpm
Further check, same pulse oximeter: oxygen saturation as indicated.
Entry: 90 %
